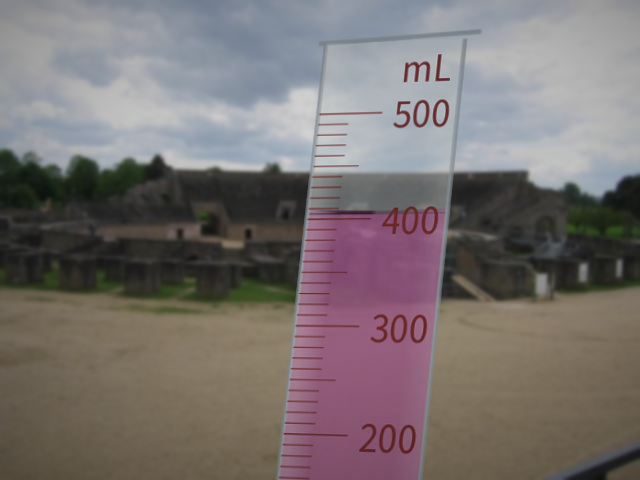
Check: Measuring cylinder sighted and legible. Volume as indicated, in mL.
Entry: 405 mL
